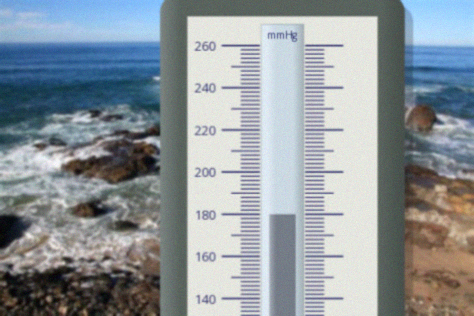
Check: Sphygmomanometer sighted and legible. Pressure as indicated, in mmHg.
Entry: 180 mmHg
